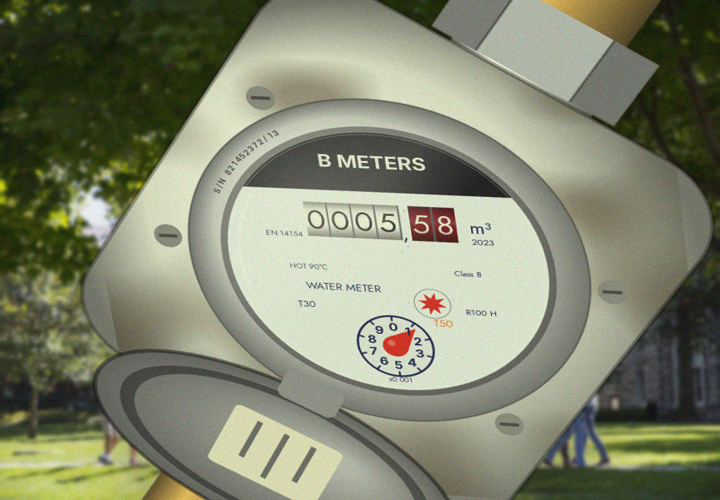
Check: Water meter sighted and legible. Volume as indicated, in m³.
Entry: 5.581 m³
